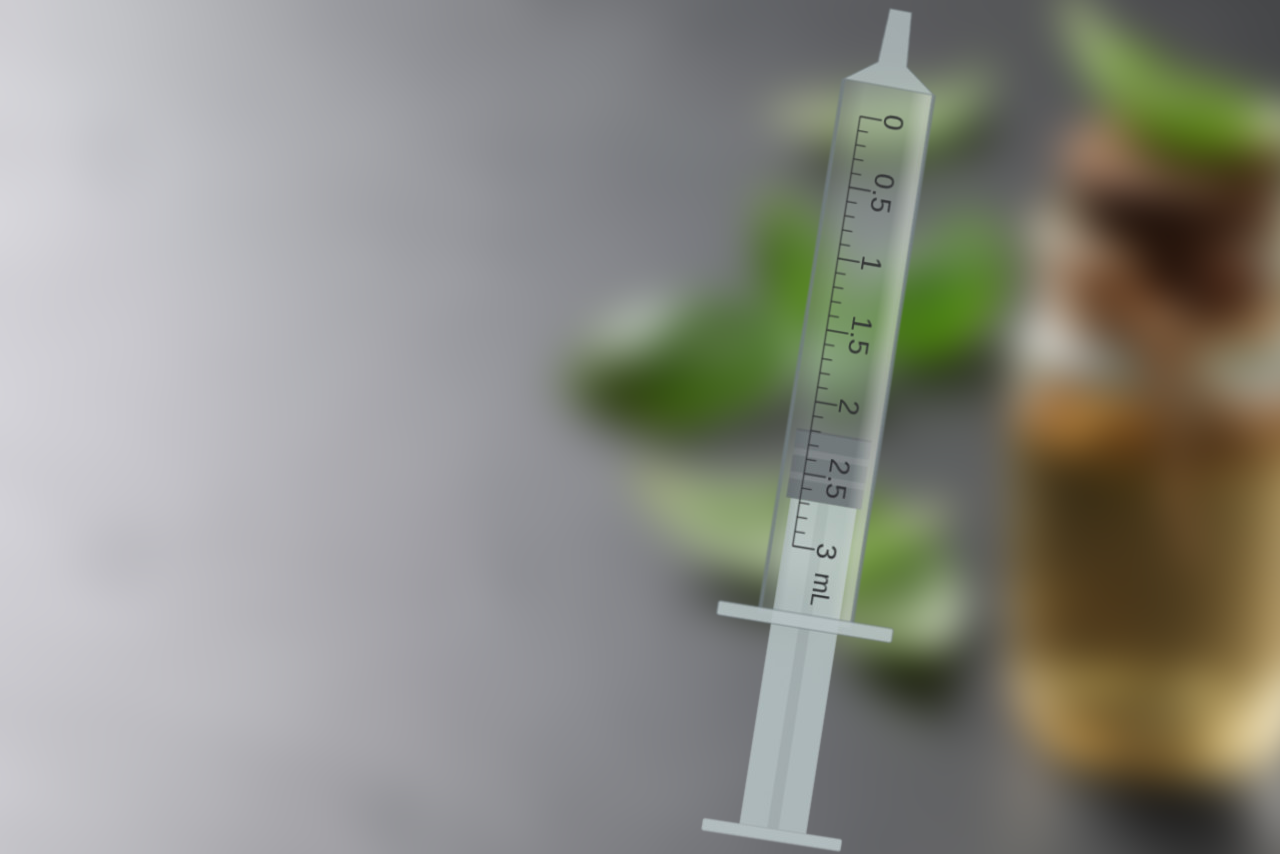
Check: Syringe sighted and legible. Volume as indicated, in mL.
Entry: 2.2 mL
